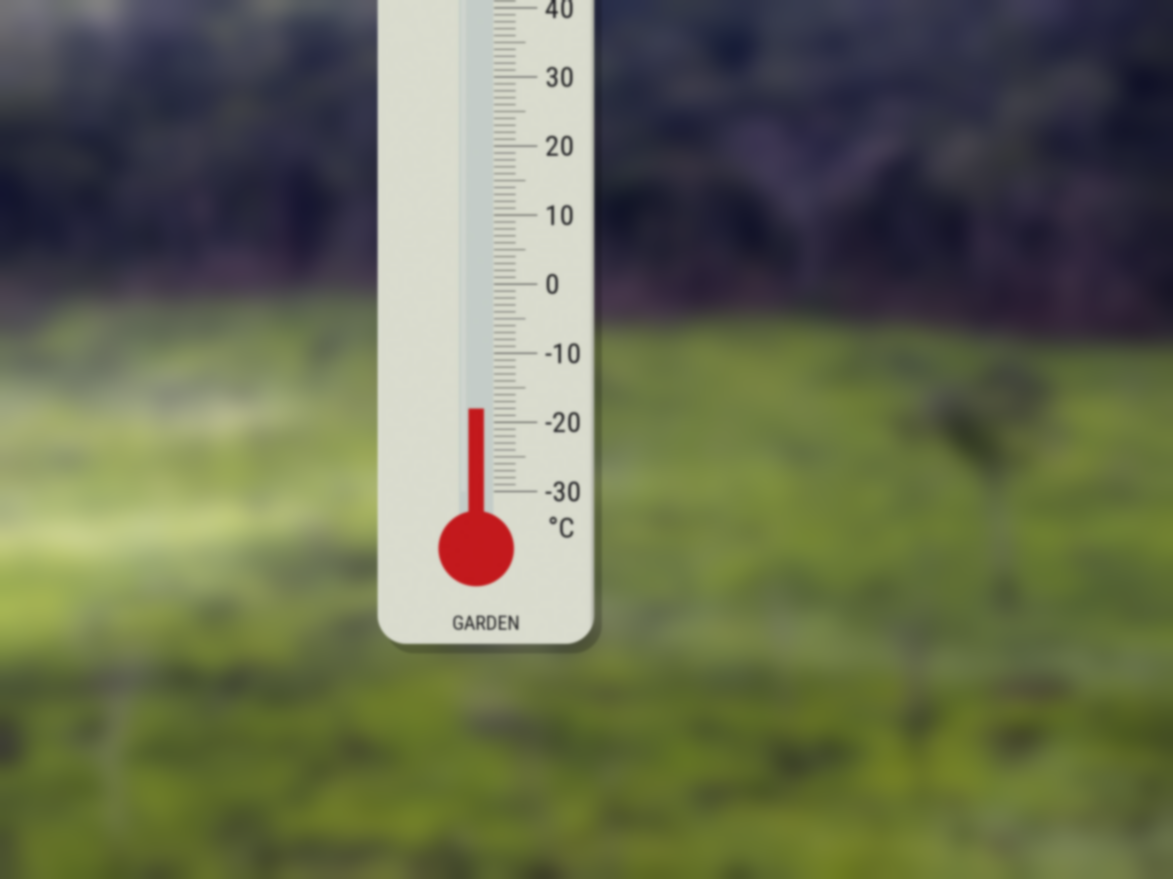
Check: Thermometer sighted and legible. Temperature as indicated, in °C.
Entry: -18 °C
